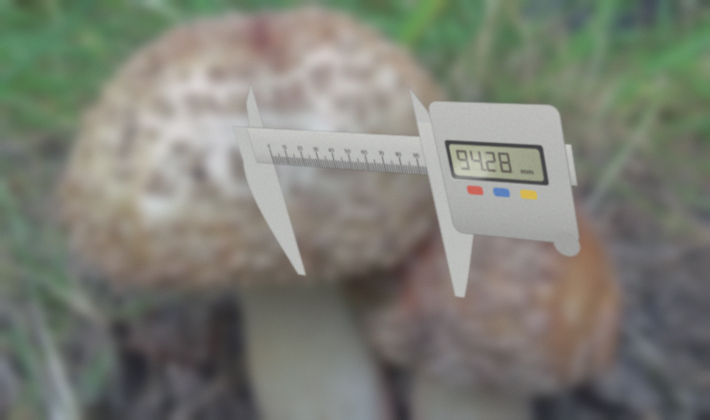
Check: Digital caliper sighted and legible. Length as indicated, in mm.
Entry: 94.28 mm
